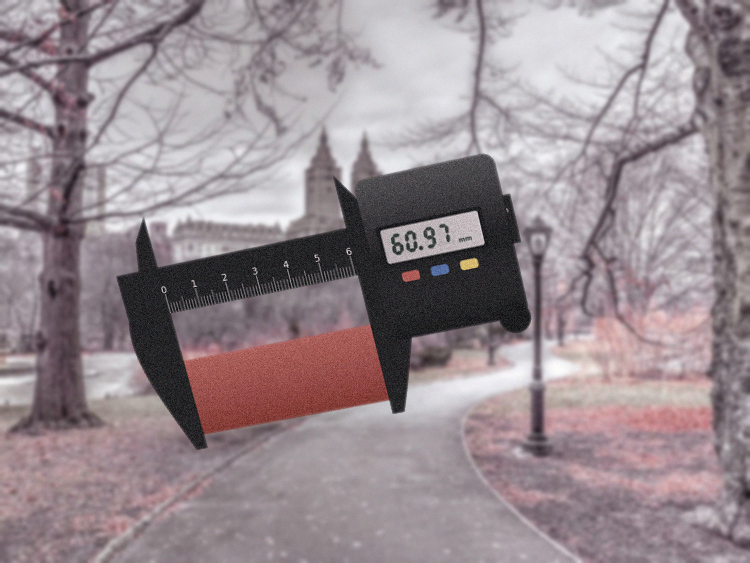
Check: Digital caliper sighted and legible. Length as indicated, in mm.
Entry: 60.97 mm
